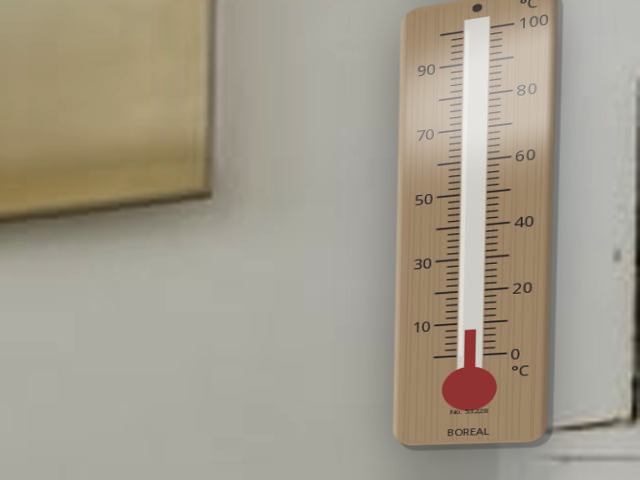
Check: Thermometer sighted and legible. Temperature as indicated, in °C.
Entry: 8 °C
